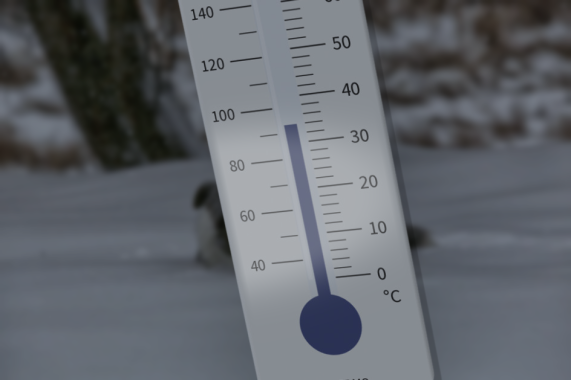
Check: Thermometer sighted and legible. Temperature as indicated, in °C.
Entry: 34 °C
